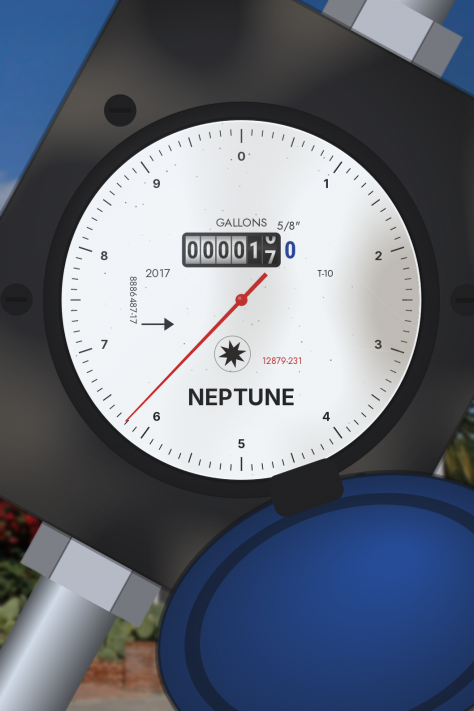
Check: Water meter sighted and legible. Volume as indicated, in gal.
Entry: 166.2 gal
